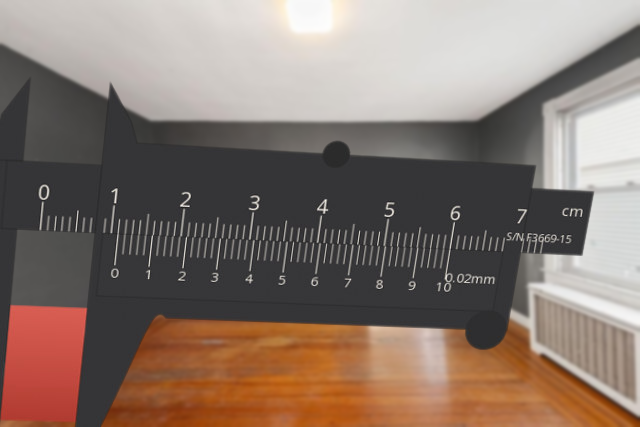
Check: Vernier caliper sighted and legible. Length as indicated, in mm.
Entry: 11.0 mm
